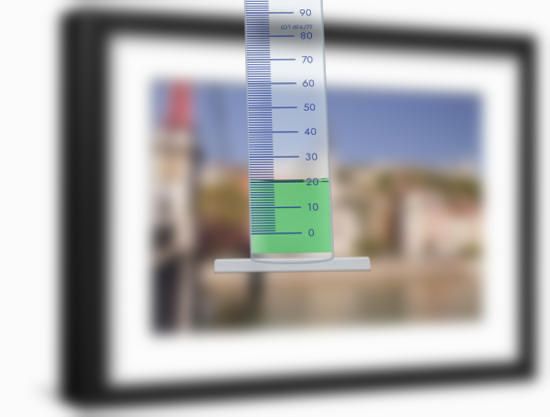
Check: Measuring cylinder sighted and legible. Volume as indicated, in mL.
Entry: 20 mL
